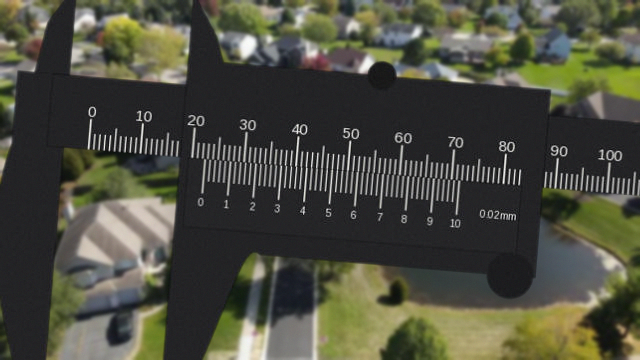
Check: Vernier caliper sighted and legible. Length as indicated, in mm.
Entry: 22.5 mm
